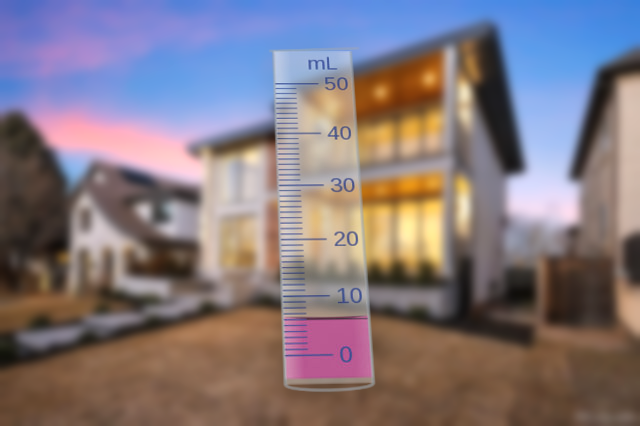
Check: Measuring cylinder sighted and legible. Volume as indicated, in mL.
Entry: 6 mL
